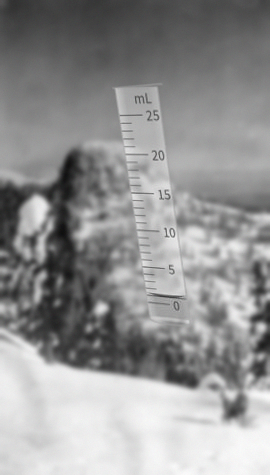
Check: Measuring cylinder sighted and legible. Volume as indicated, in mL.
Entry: 1 mL
